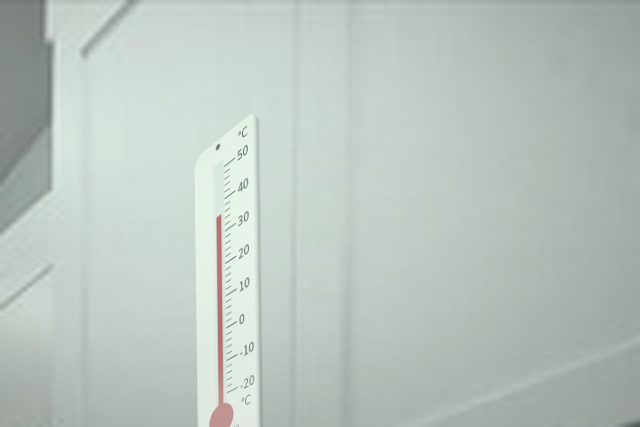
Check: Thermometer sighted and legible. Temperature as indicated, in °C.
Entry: 36 °C
